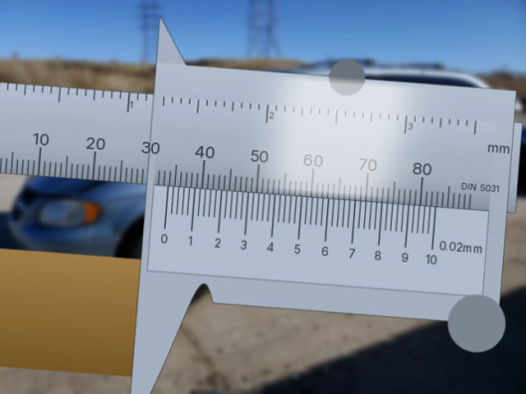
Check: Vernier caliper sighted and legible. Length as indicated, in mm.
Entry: 33.8 mm
